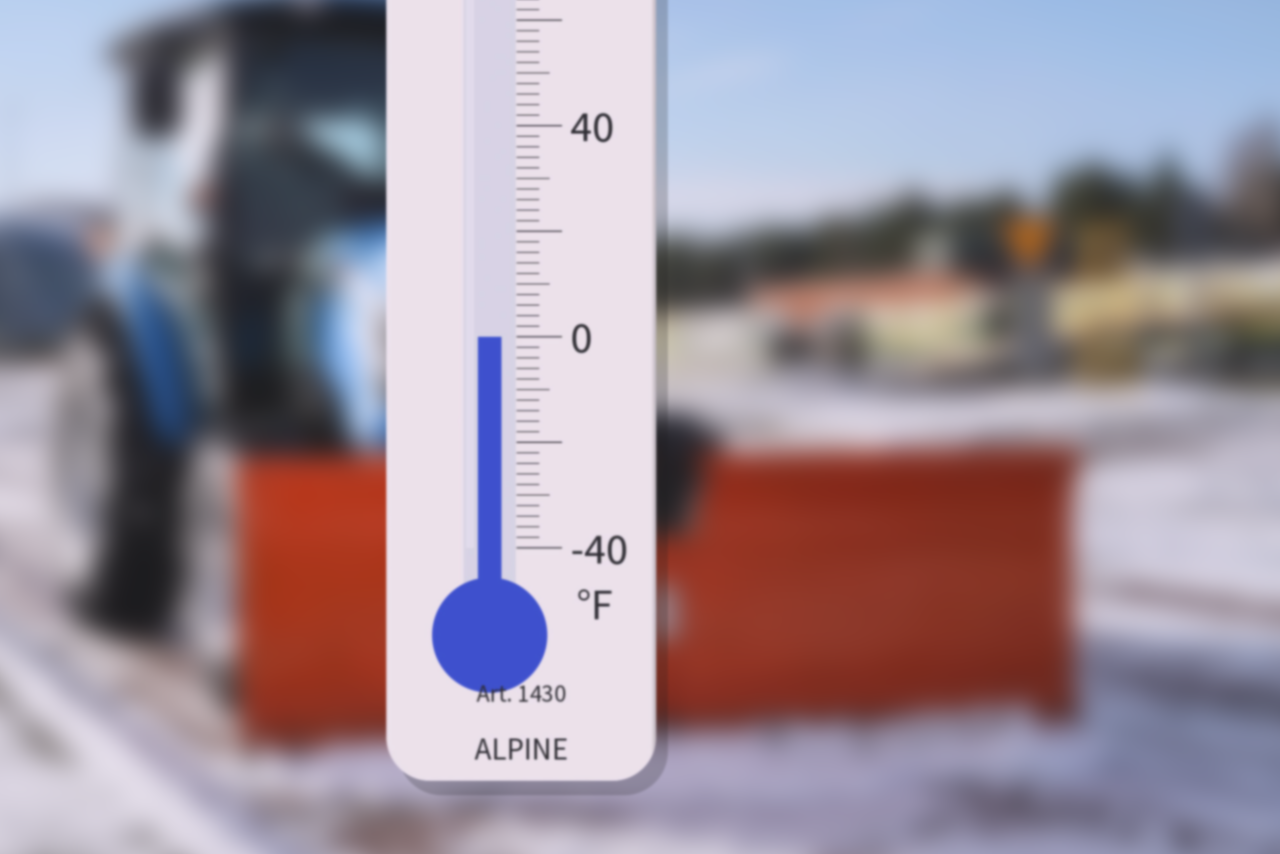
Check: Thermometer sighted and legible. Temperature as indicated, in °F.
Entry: 0 °F
